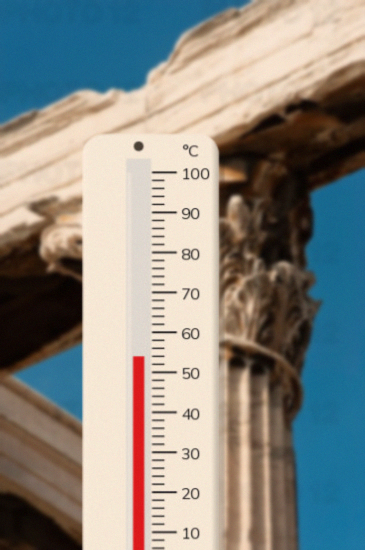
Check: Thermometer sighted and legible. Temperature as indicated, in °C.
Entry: 54 °C
